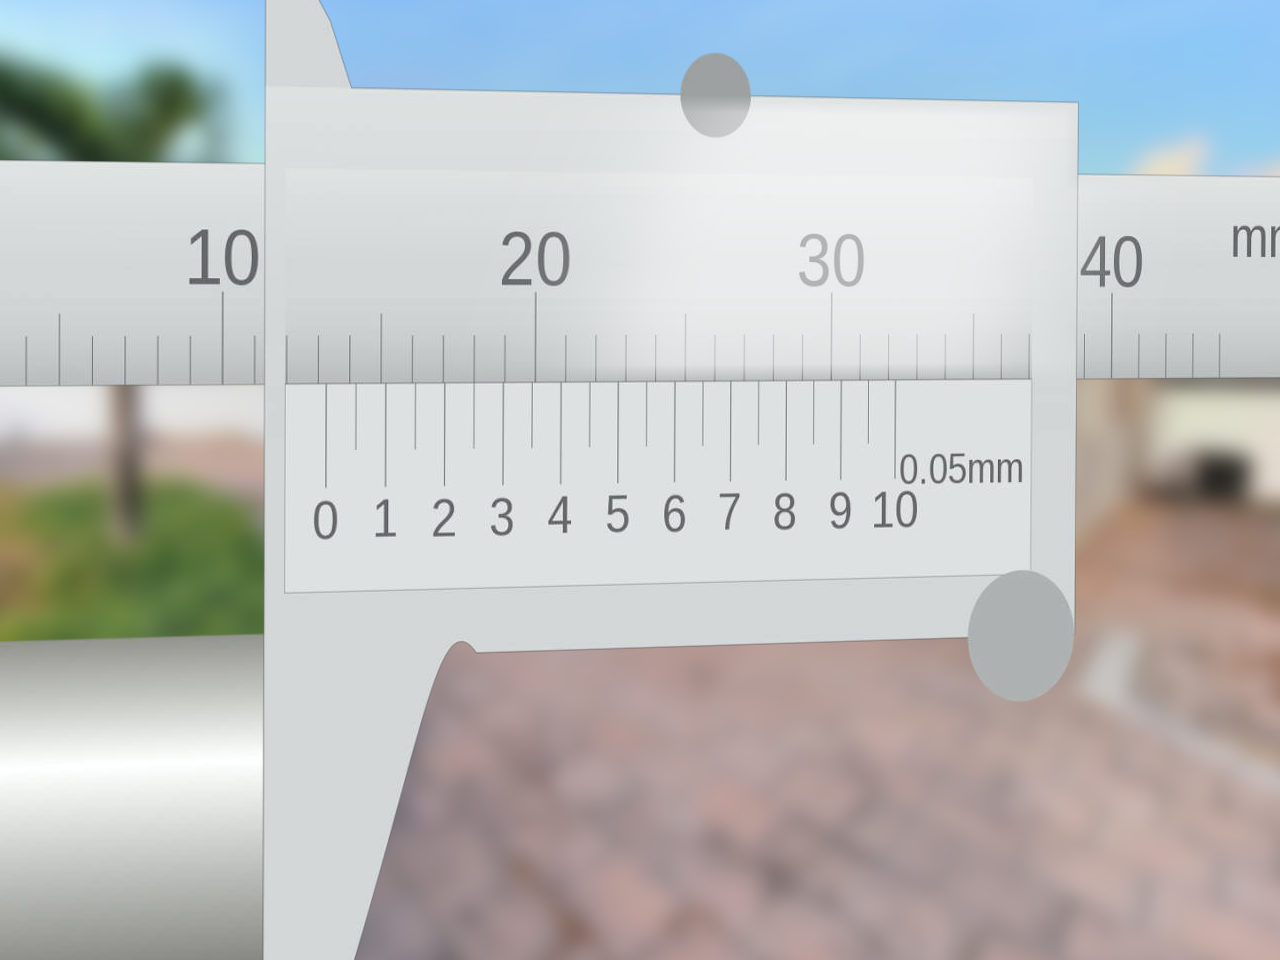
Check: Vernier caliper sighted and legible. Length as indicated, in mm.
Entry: 13.25 mm
